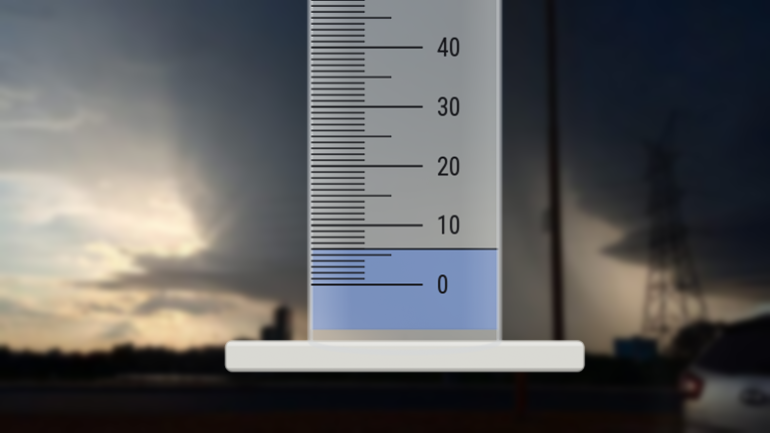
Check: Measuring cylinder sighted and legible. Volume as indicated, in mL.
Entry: 6 mL
